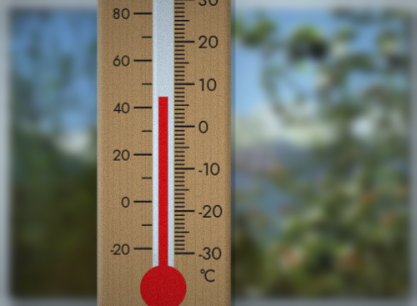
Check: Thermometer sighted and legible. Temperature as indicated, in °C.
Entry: 7 °C
